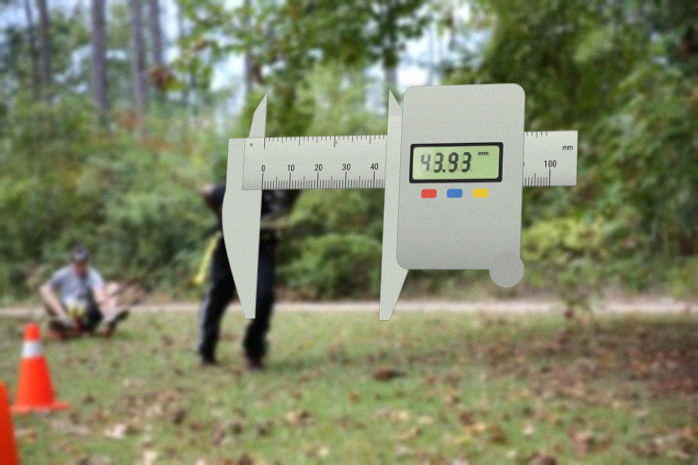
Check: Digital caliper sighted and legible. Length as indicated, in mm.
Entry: 43.93 mm
